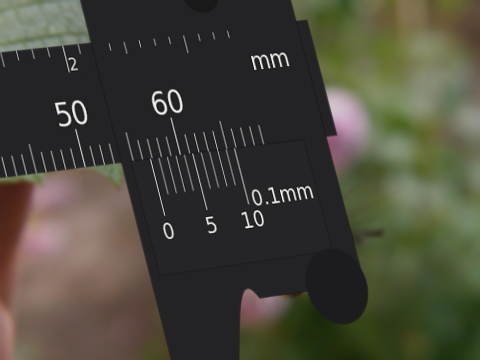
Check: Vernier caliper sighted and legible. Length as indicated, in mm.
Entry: 56.8 mm
